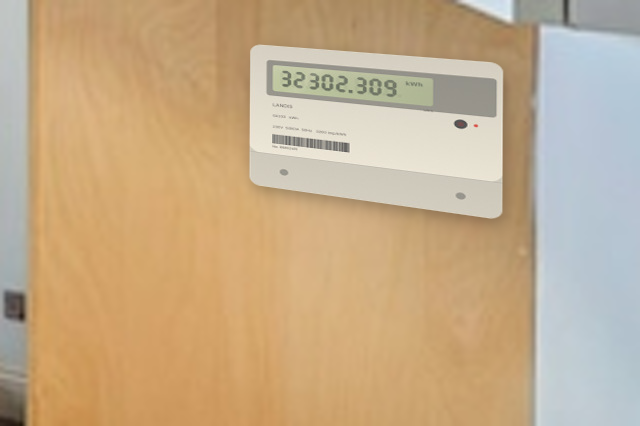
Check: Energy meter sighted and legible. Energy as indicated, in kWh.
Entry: 32302.309 kWh
